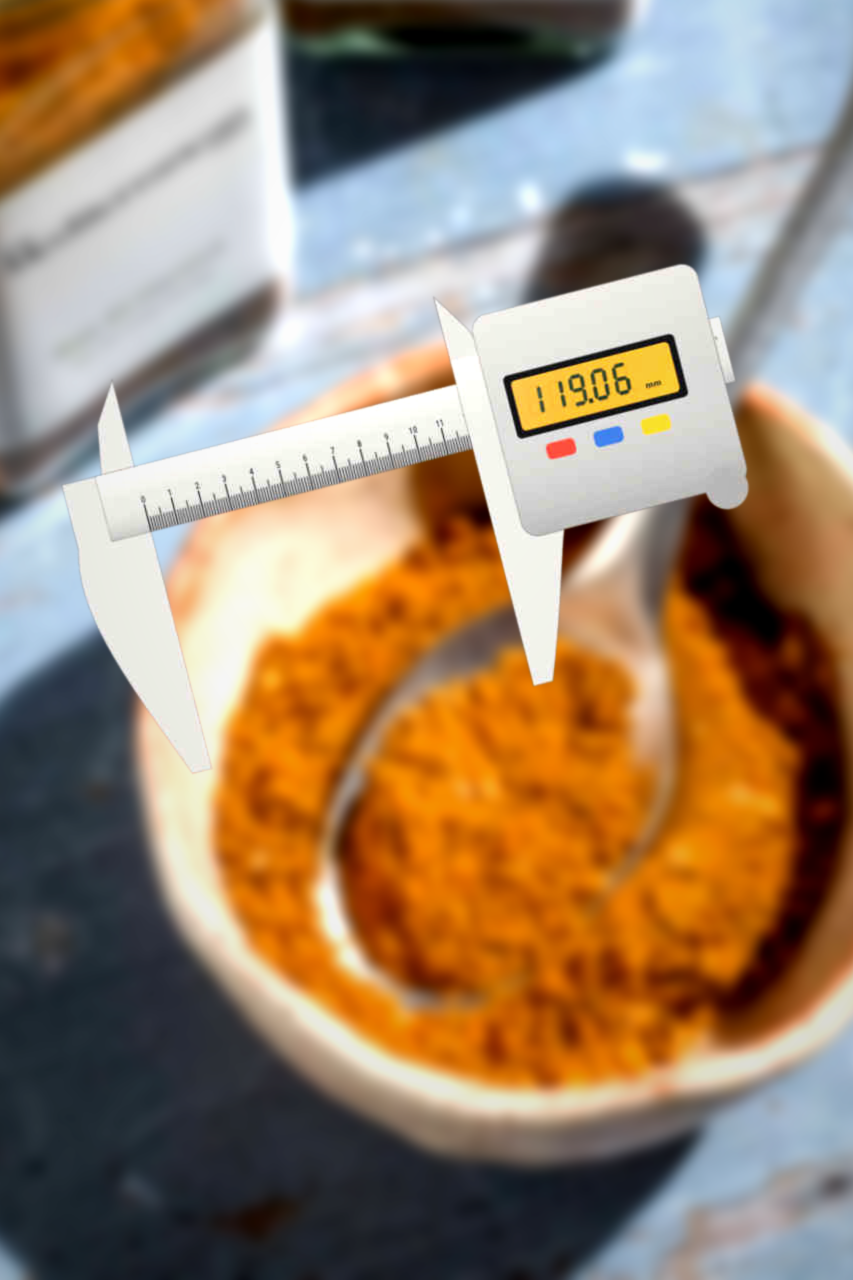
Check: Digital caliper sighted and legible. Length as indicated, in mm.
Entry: 119.06 mm
